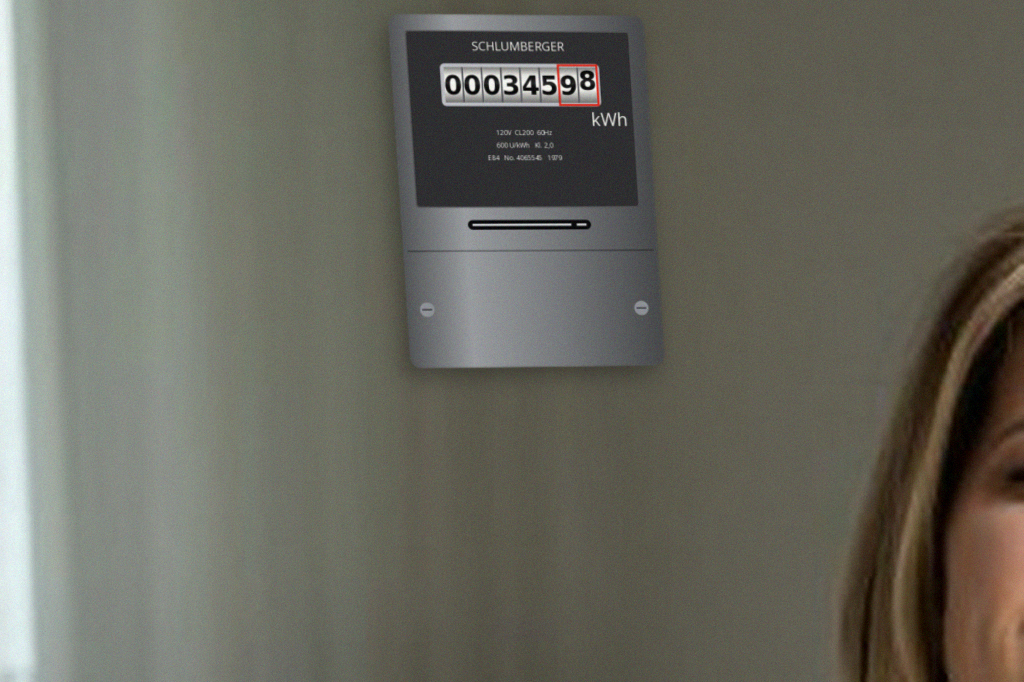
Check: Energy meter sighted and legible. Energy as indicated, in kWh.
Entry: 345.98 kWh
